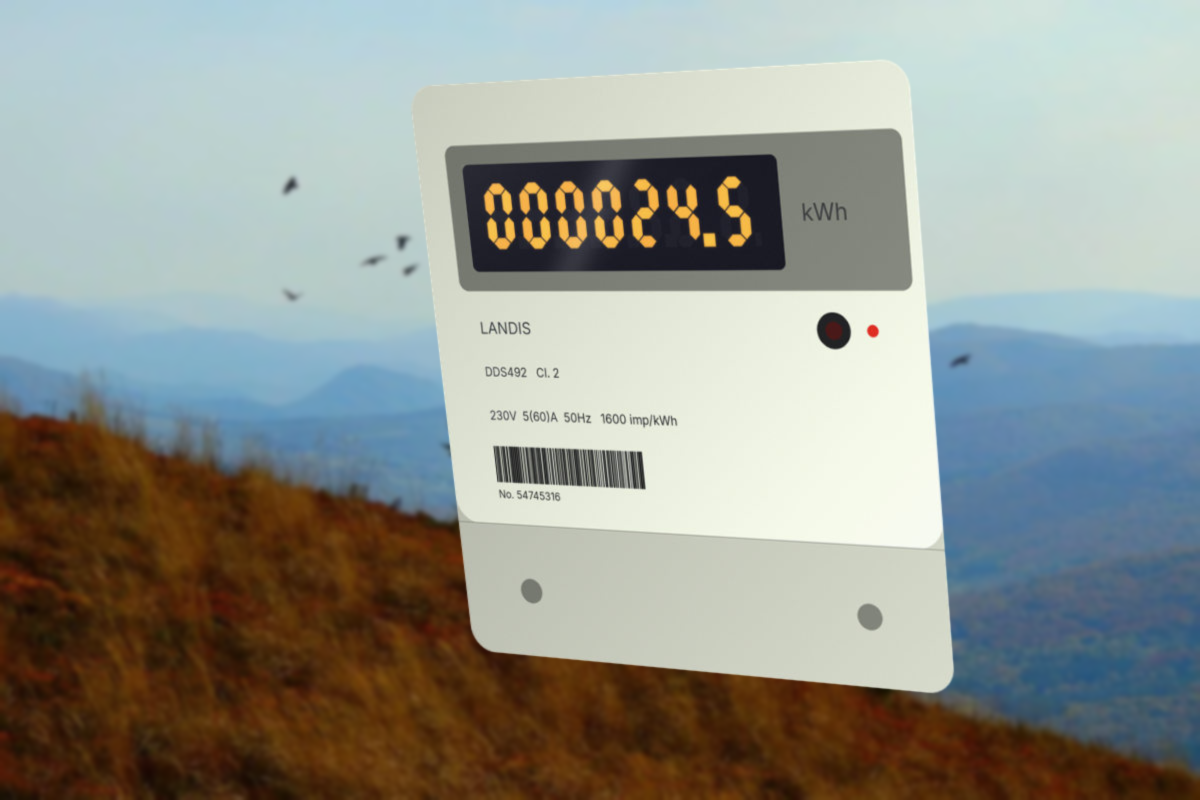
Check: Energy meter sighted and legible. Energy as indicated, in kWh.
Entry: 24.5 kWh
